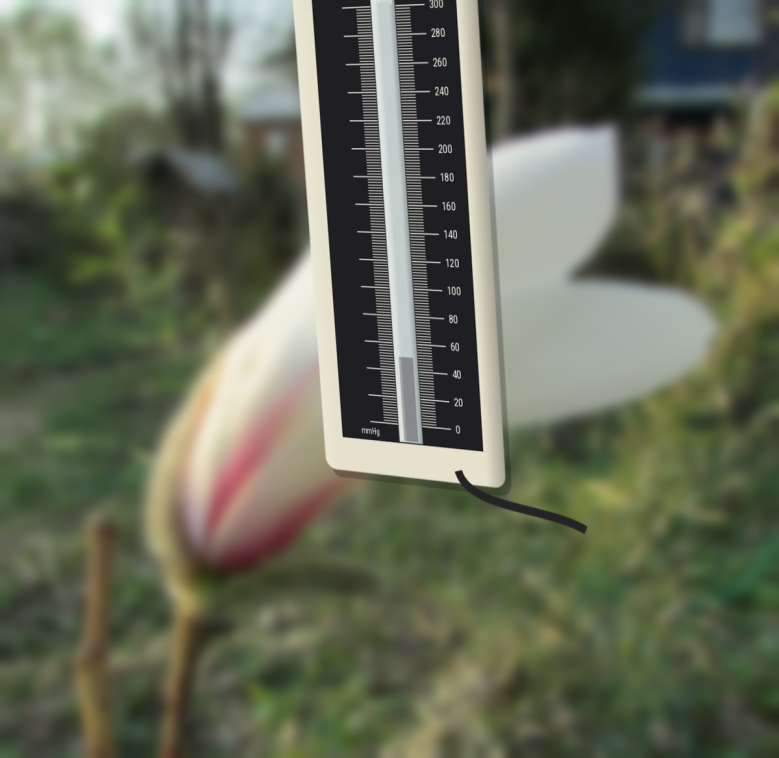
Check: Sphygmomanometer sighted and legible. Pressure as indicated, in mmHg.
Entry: 50 mmHg
